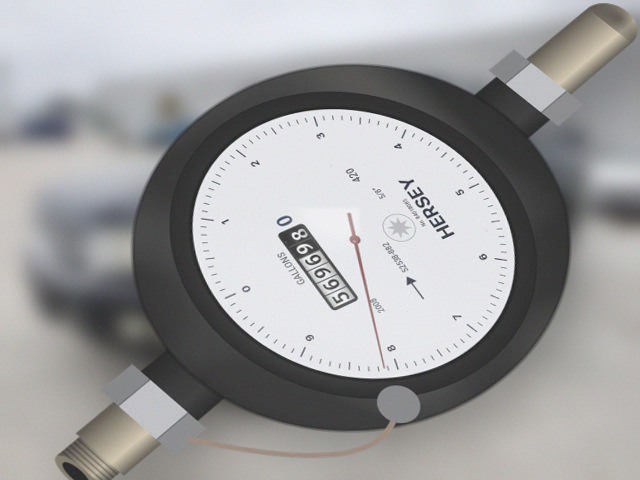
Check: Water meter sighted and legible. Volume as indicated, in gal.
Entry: 5696978.1 gal
